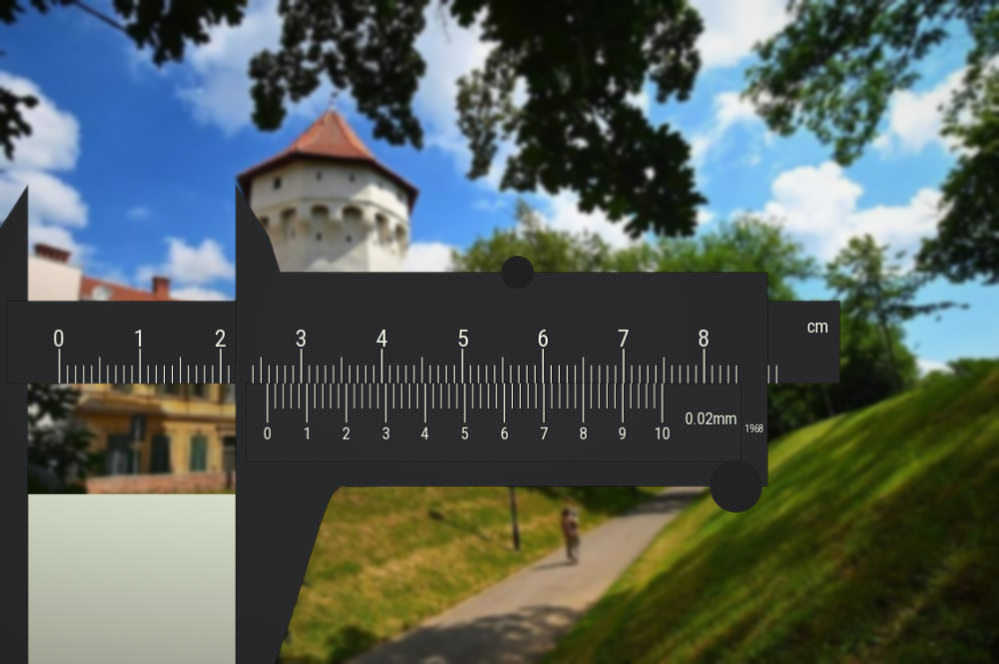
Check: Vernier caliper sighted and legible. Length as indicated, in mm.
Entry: 25.8 mm
